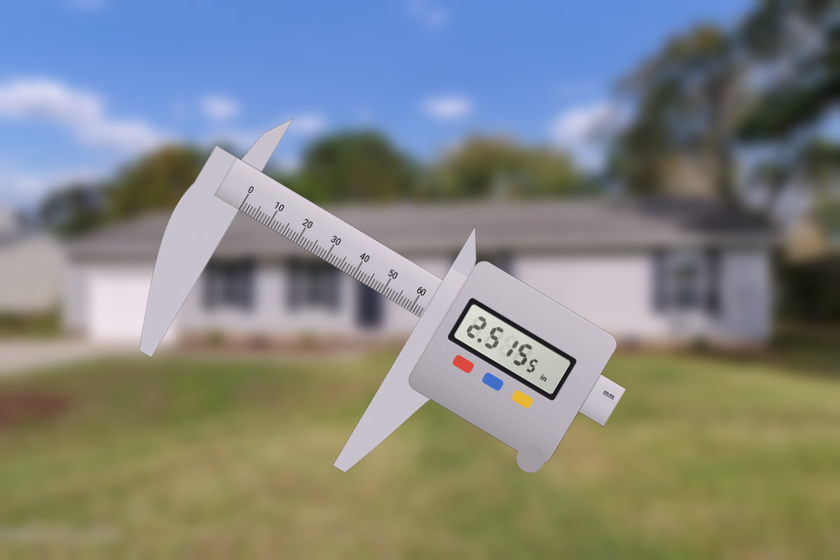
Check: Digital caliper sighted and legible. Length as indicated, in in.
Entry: 2.5155 in
